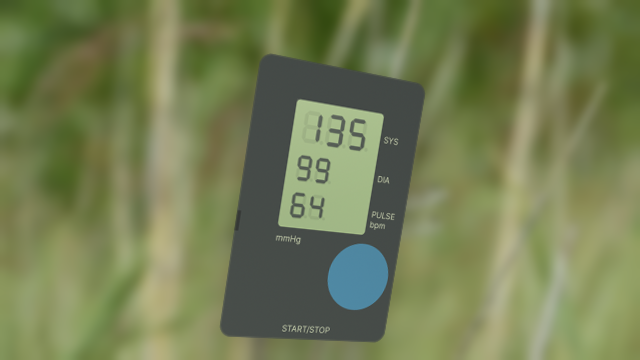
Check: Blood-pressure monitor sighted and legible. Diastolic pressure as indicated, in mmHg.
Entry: 99 mmHg
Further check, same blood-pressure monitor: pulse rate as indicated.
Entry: 64 bpm
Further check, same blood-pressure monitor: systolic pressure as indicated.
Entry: 135 mmHg
